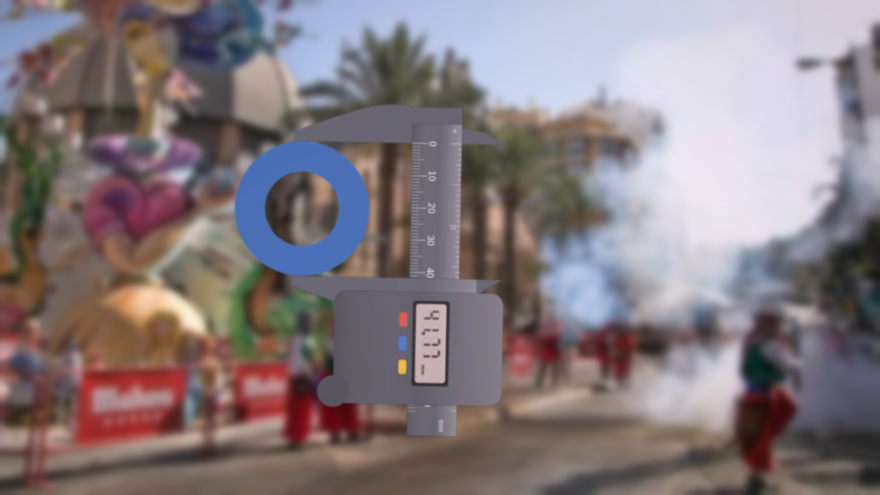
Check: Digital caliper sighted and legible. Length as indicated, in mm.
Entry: 41.77 mm
